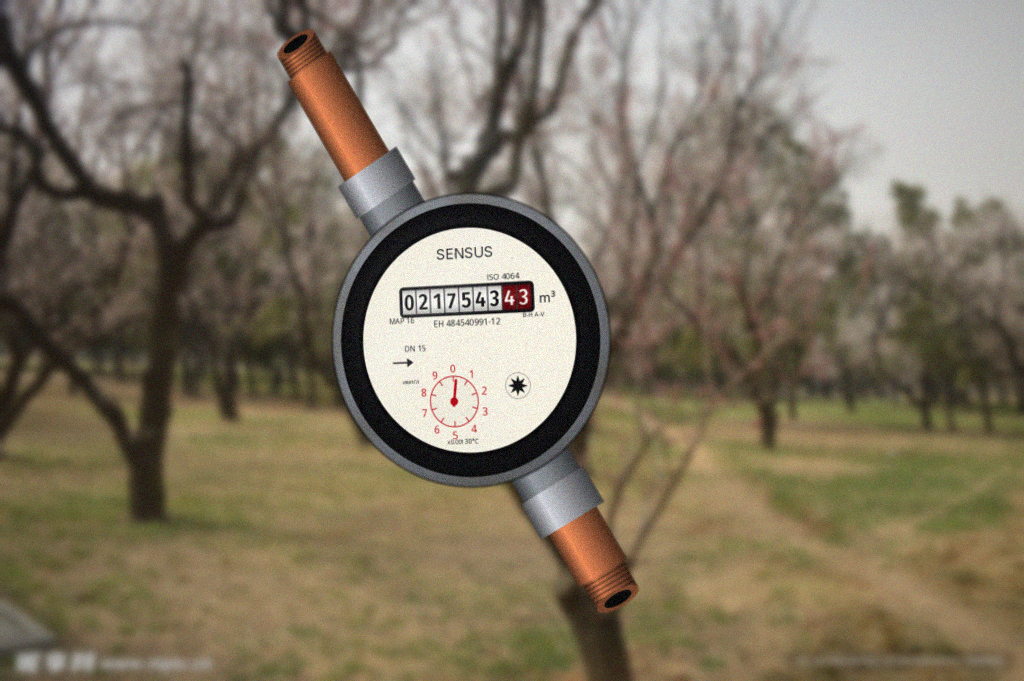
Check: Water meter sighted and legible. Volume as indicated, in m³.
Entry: 217543.430 m³
